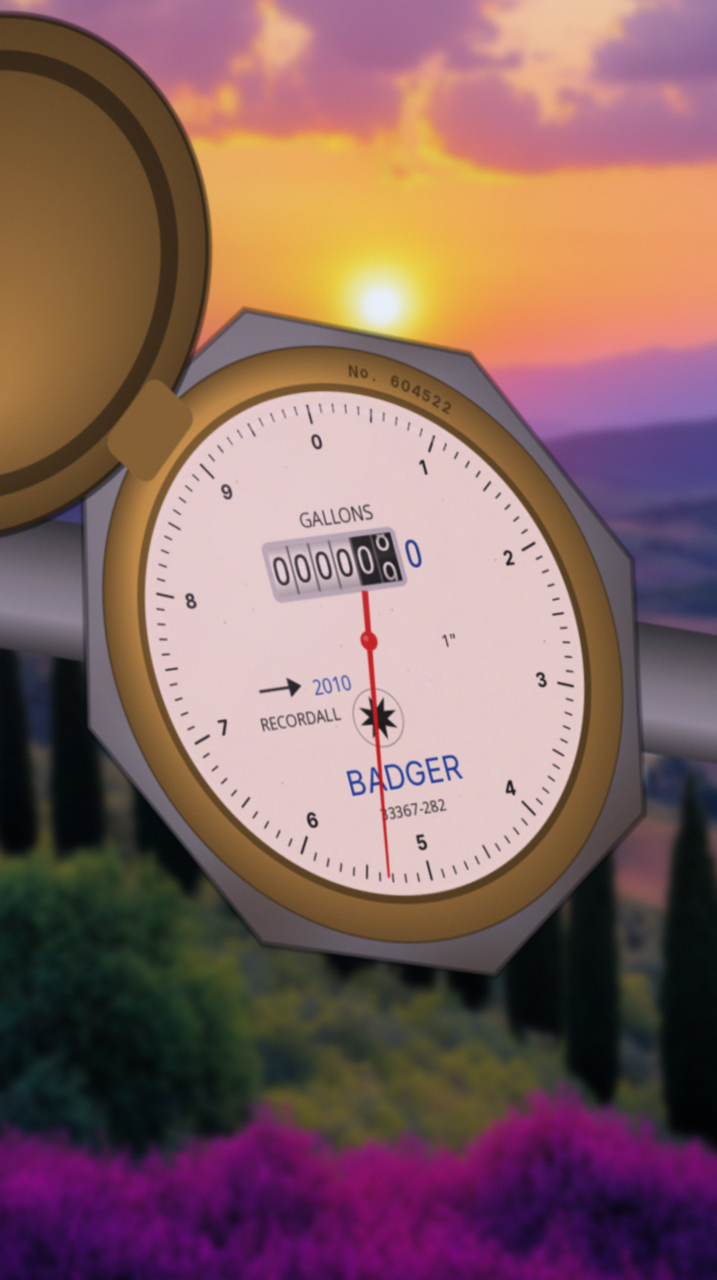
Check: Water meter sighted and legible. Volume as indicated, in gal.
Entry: 85.3 gal
